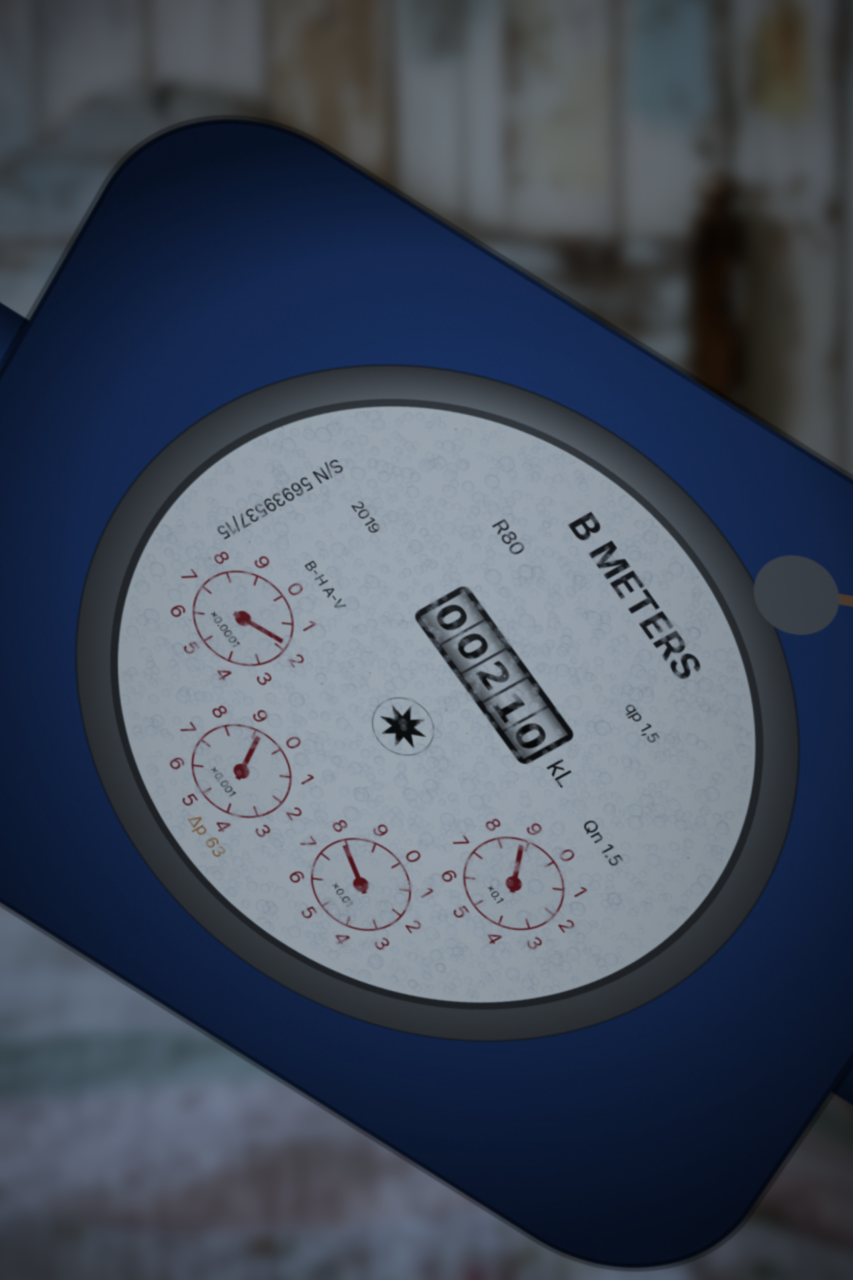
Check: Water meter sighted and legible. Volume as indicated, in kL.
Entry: 209.8791 kL
